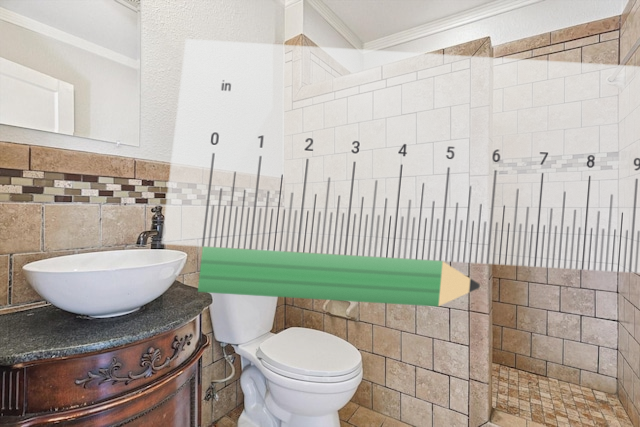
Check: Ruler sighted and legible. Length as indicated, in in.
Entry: 5.875 in
